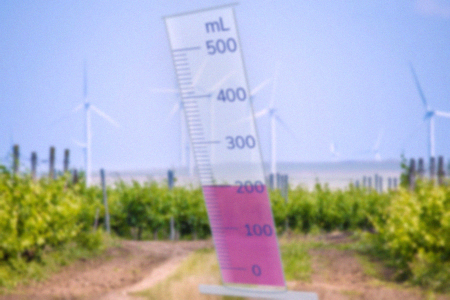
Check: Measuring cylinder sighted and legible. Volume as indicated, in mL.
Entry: 200 mL
